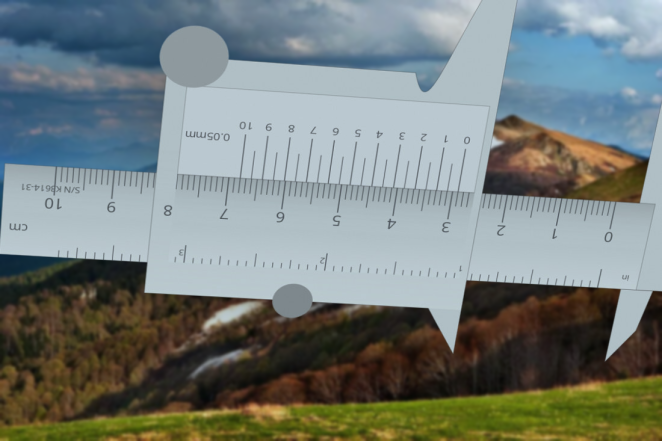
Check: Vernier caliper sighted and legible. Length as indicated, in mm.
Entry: 29.0 mm
